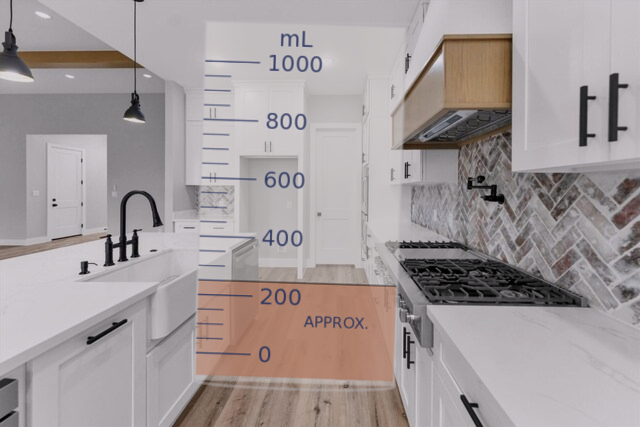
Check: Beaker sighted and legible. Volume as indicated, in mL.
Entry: 250 mL
